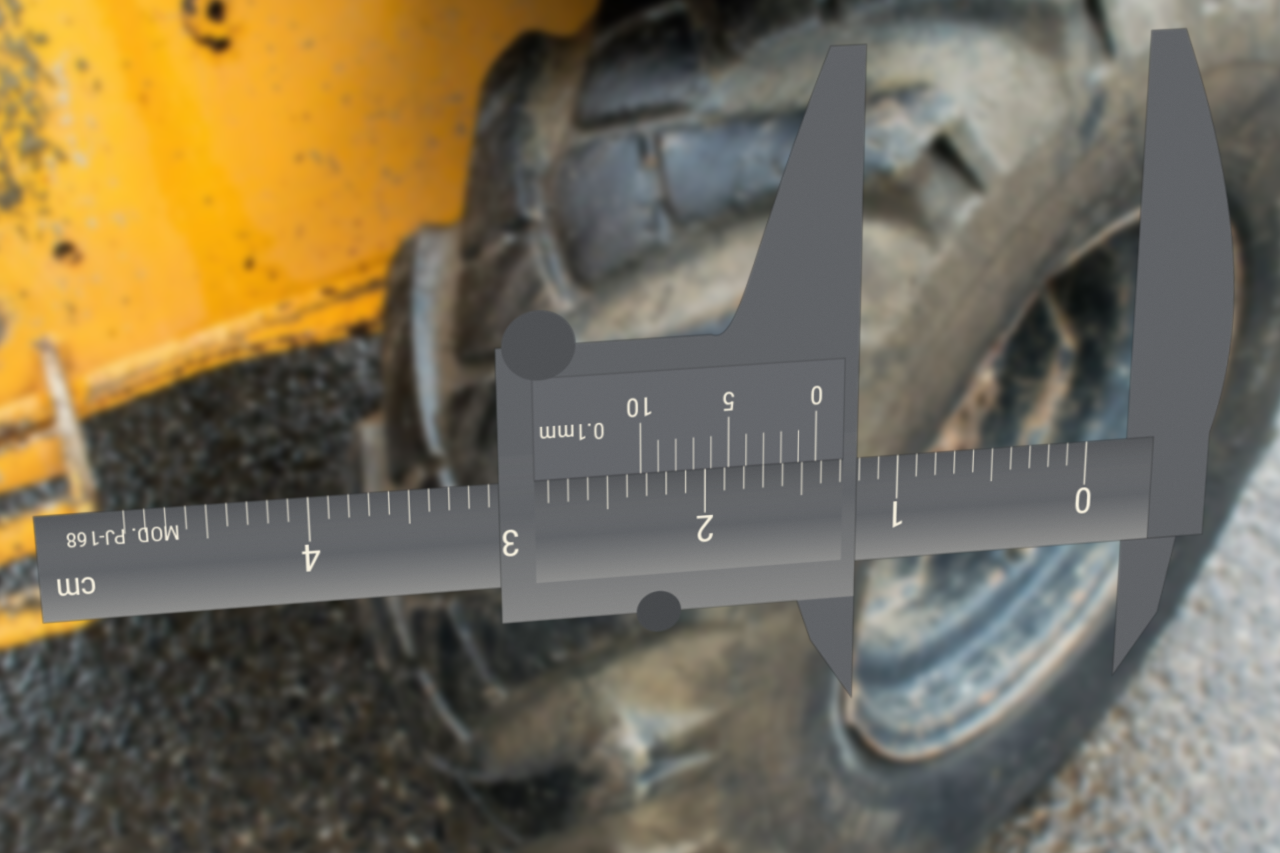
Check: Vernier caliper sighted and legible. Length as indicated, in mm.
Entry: 14.3 mm
